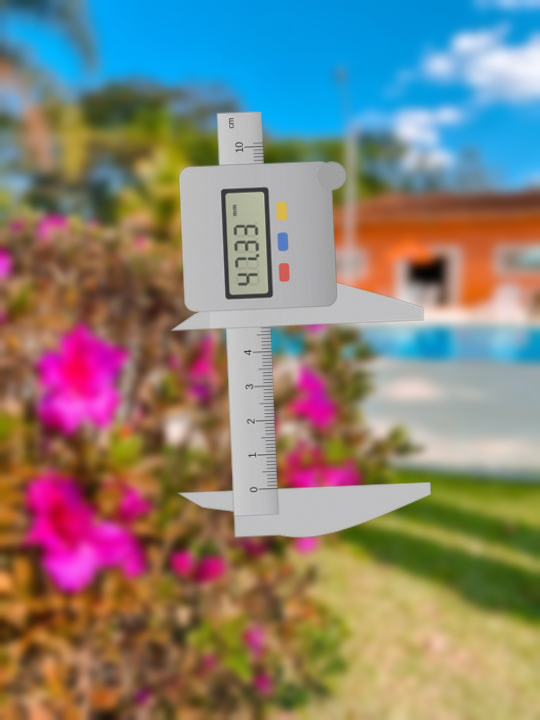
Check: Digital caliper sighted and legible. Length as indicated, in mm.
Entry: 47.33 mm
